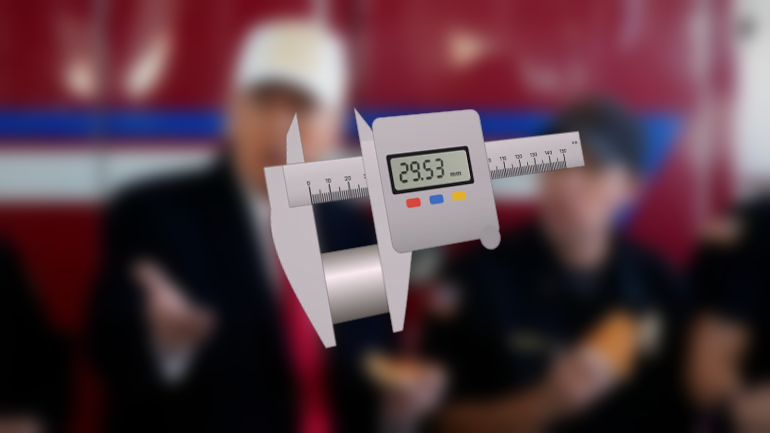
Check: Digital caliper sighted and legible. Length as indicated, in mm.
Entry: 29.53 mm
